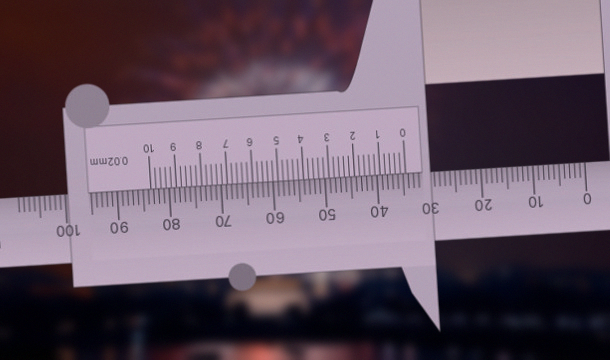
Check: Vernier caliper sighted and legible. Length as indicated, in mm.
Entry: 34.5 mm
